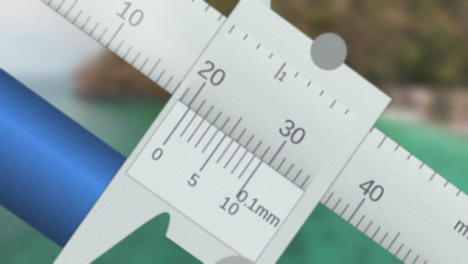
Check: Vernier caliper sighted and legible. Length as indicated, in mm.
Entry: 20.2 mm
